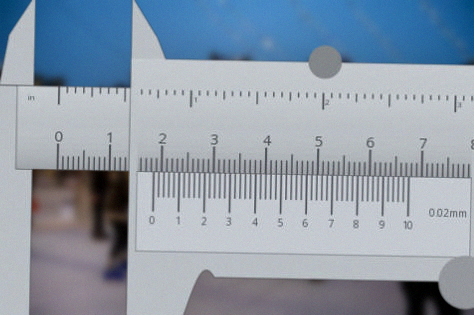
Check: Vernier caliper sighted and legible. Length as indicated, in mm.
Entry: 18.5 mm
